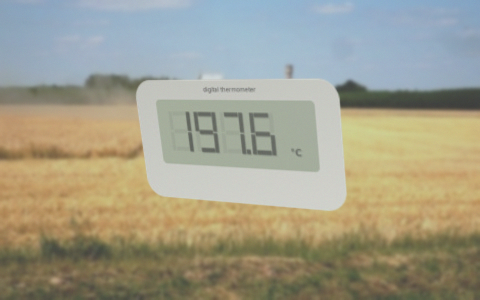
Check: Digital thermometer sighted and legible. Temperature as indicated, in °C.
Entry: 197.6 °C
